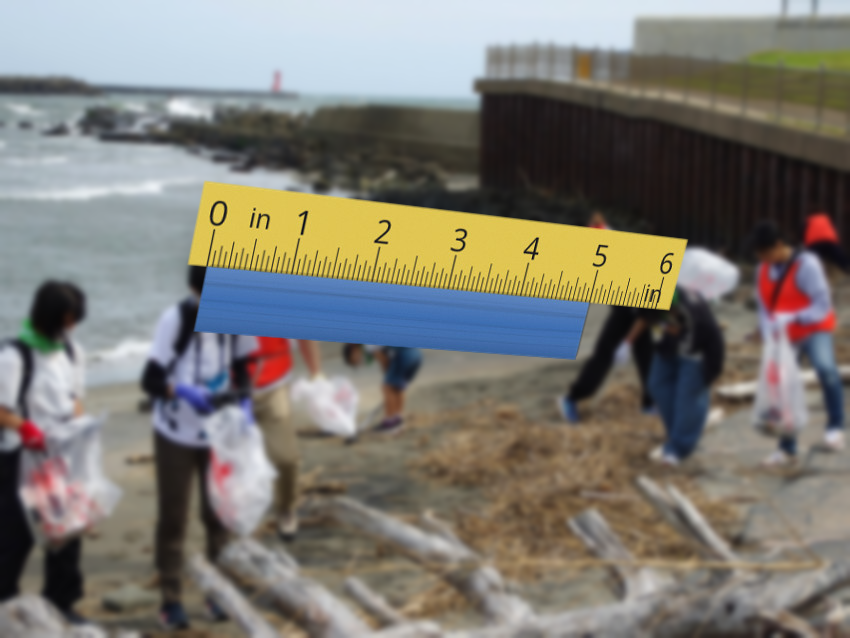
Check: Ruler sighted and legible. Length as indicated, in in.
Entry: 5 in
